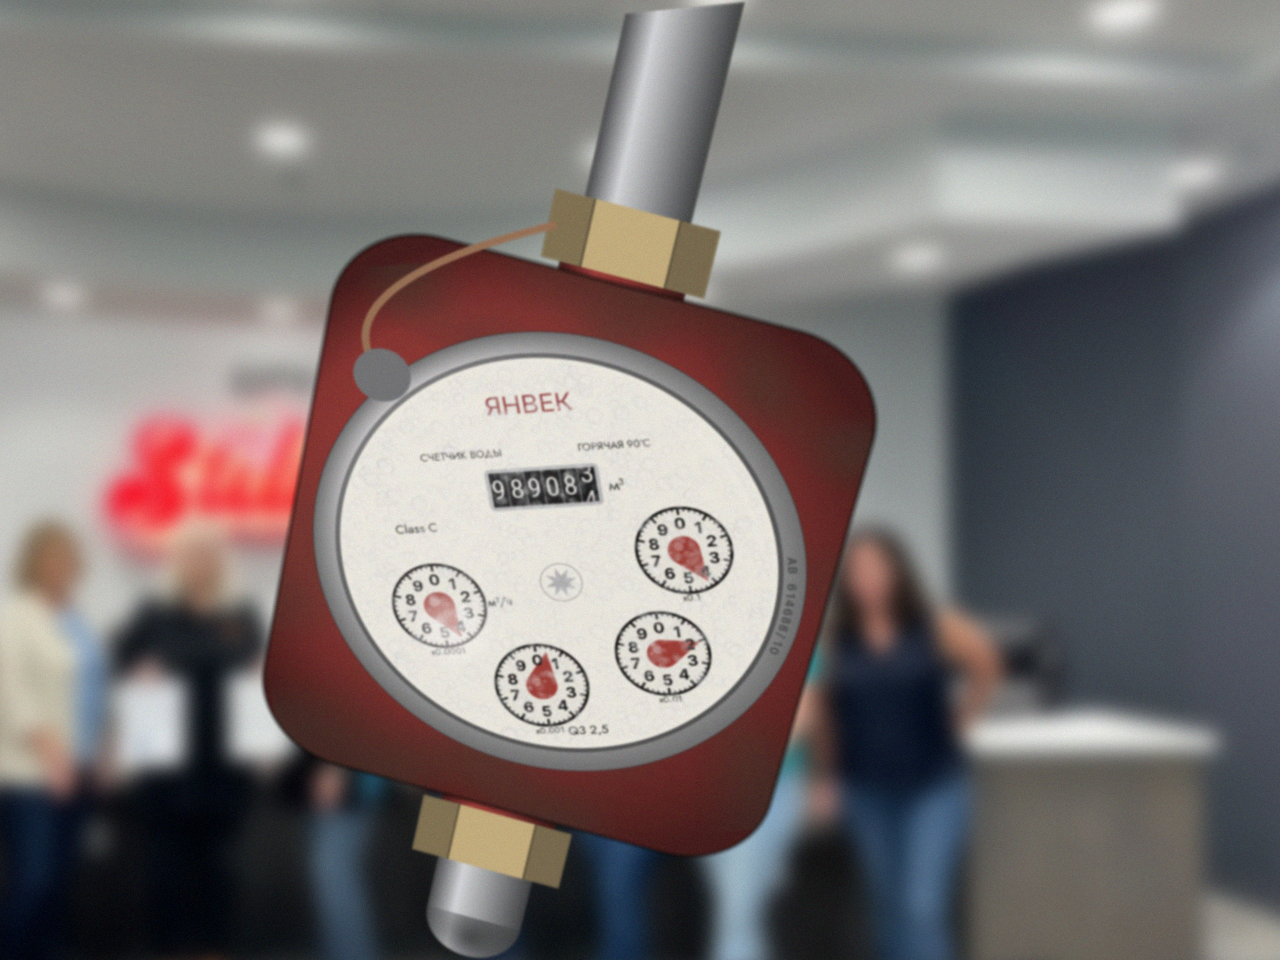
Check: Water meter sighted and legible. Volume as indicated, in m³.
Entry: 989083.4204 m³
